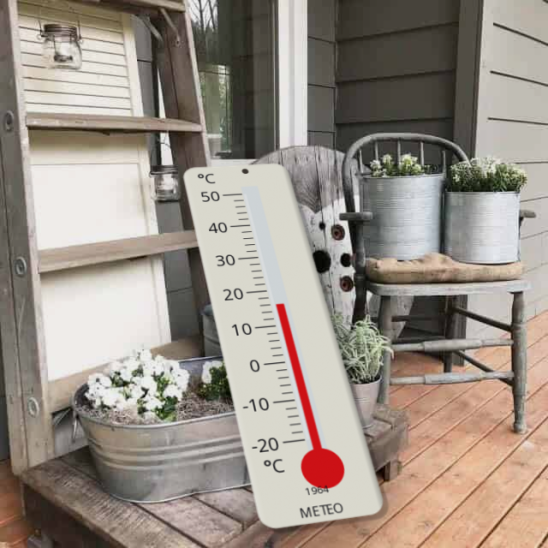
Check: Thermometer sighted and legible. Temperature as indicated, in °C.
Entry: 16 °C
